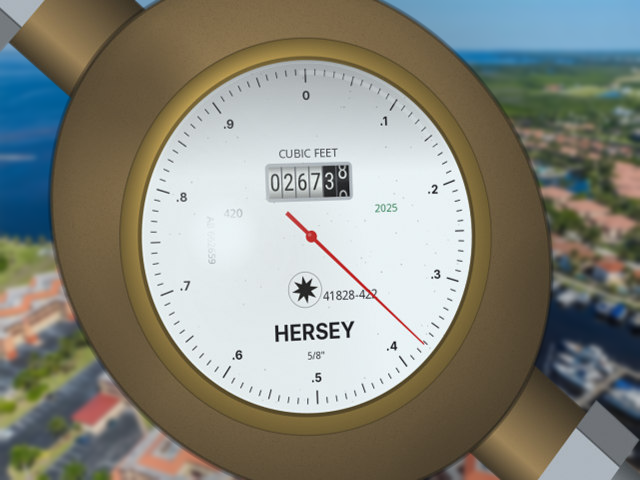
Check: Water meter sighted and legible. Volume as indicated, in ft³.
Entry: 26738.37 ft³
